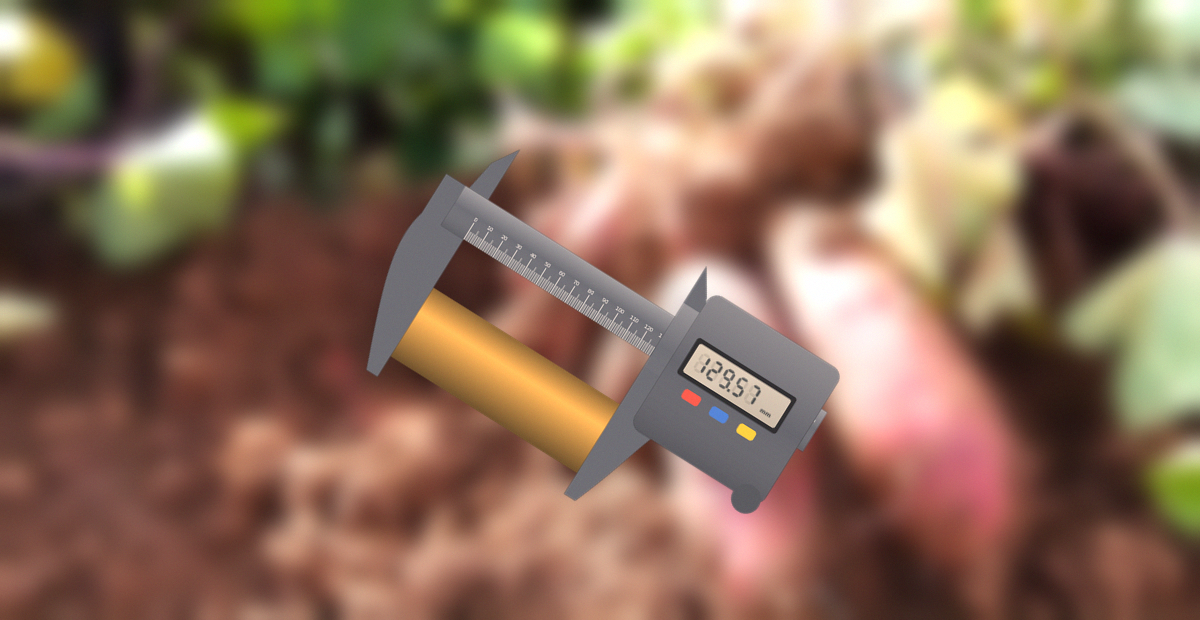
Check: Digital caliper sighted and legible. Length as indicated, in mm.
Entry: 129.57 mm
